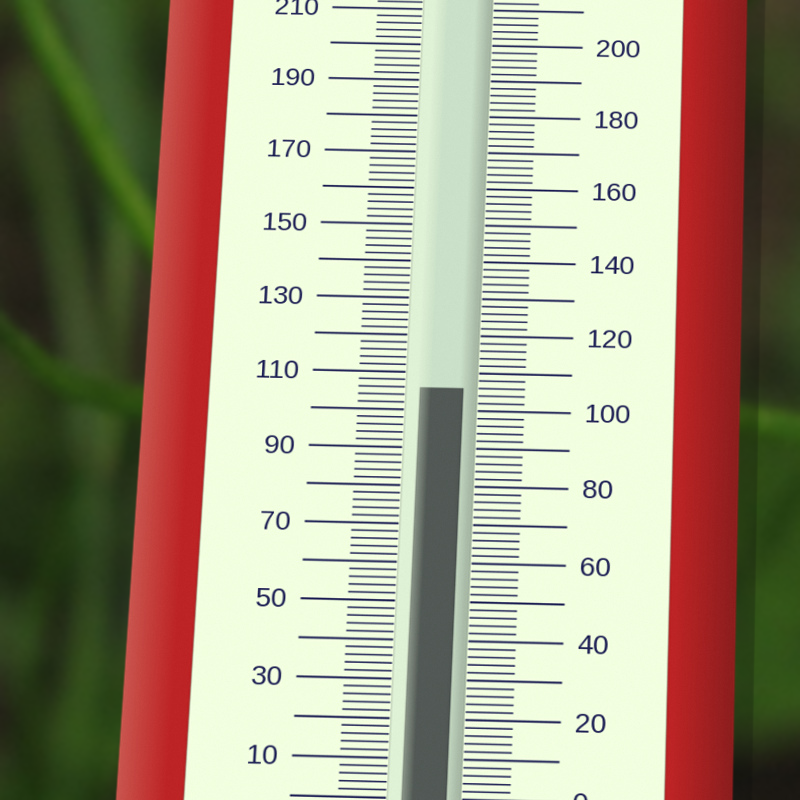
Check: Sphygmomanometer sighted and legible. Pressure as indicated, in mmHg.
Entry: 106 mmHg
